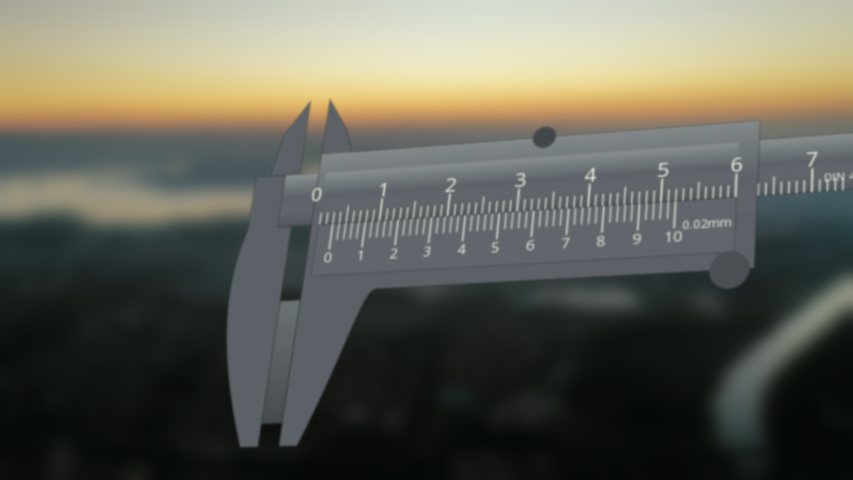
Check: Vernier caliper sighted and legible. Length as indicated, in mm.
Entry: 3.0 mm
